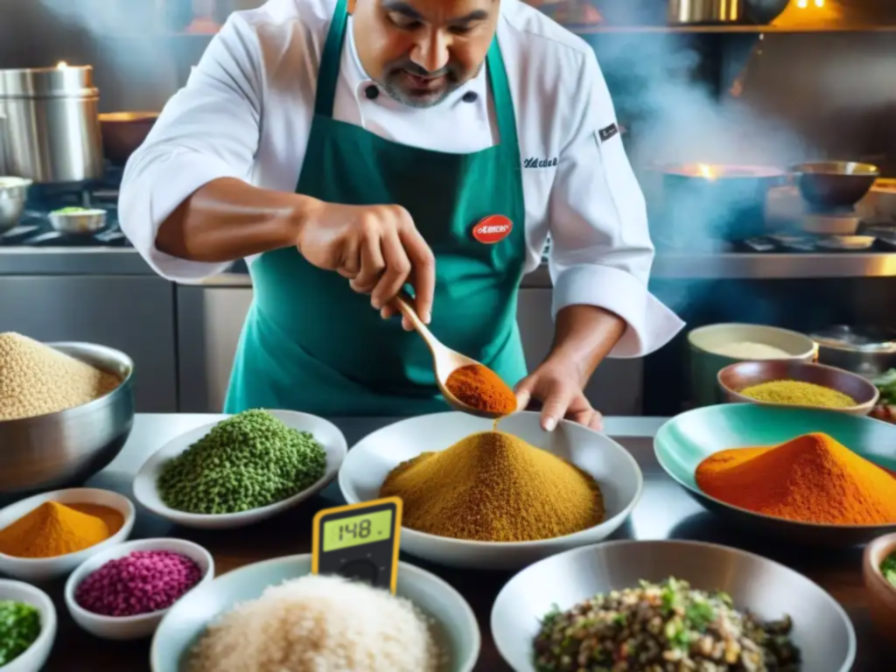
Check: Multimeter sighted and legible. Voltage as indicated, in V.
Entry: 148 V
